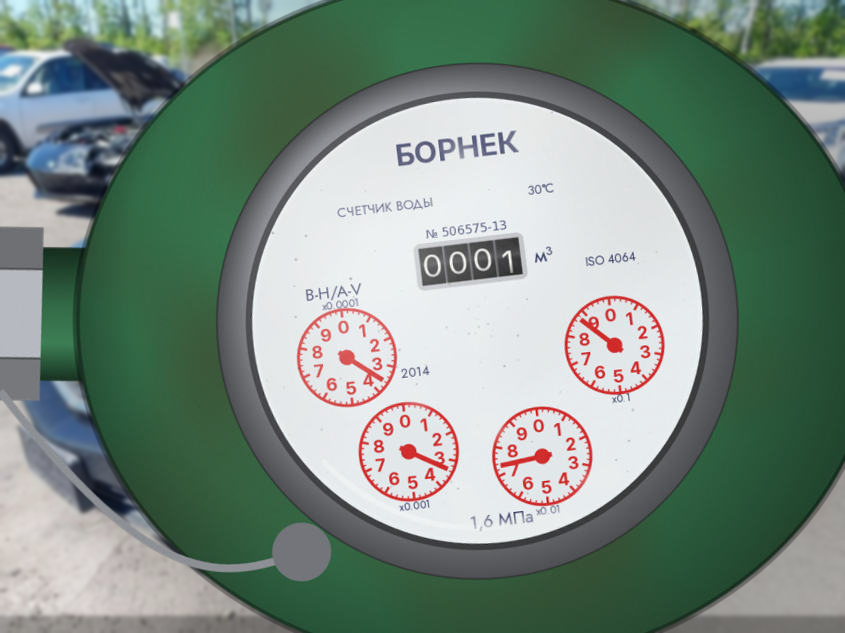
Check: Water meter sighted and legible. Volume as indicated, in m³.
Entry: 0.8733 m³
